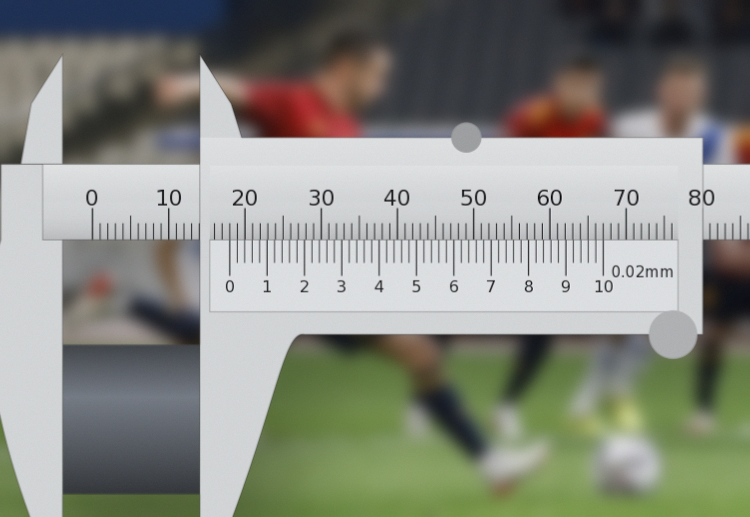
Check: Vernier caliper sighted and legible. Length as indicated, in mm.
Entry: 18.0 mm
